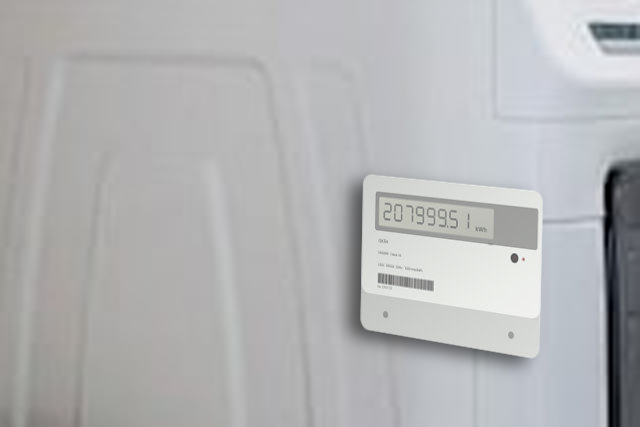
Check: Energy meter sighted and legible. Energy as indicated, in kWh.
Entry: 207999.51 kWh
